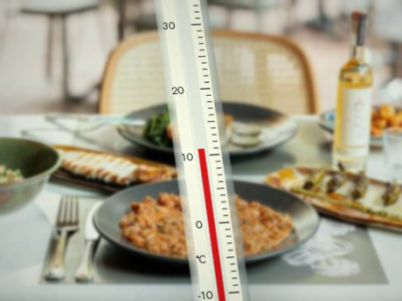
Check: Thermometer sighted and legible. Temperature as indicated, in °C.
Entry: 11 °C
